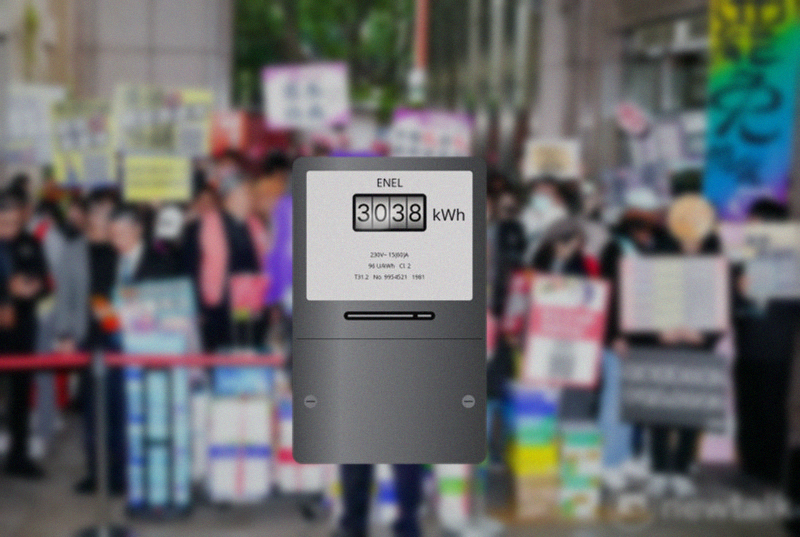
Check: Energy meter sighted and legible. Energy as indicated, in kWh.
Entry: 3038 kWh
